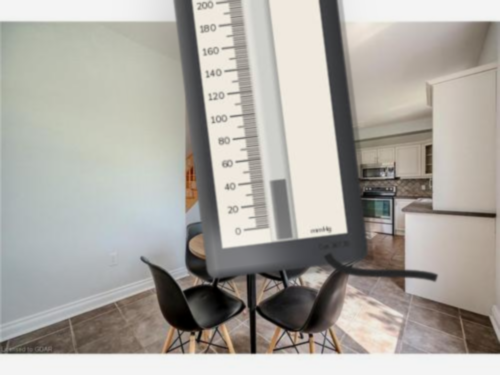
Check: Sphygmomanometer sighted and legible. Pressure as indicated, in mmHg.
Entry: 40 mmHg
